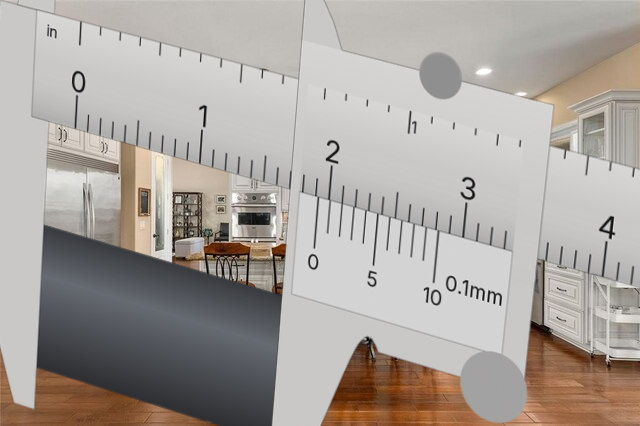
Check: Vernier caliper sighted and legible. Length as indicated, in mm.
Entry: 19.2 mm
